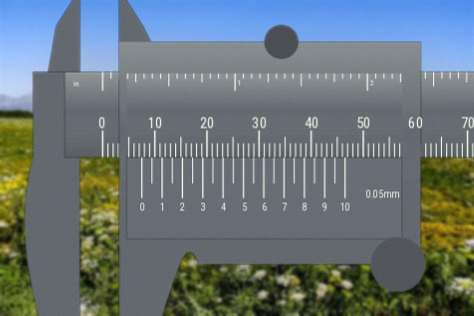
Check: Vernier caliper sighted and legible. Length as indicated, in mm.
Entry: 7.5 mm
